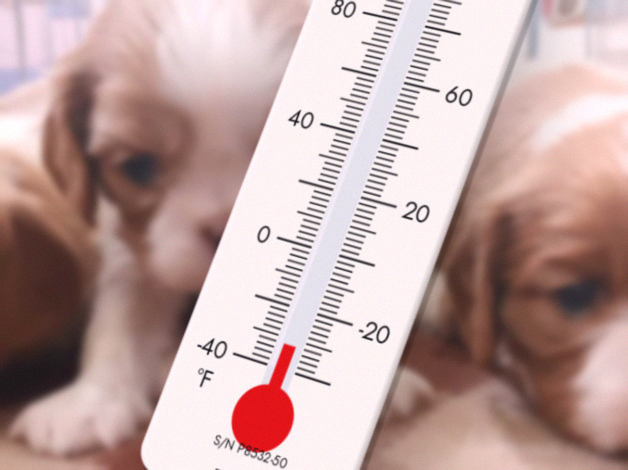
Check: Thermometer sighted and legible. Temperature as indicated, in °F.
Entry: -32 °F
